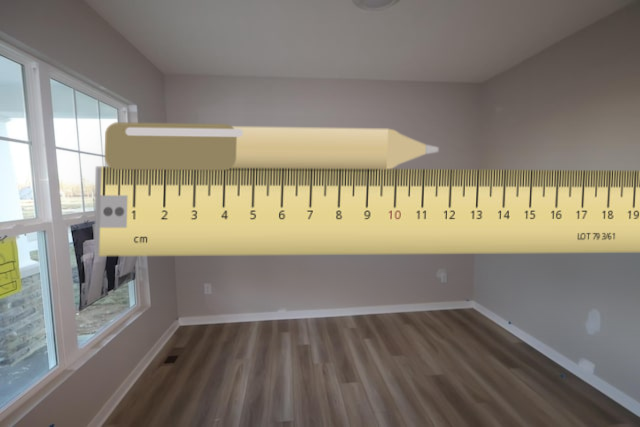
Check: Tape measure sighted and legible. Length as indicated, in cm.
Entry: 11.5 cm
